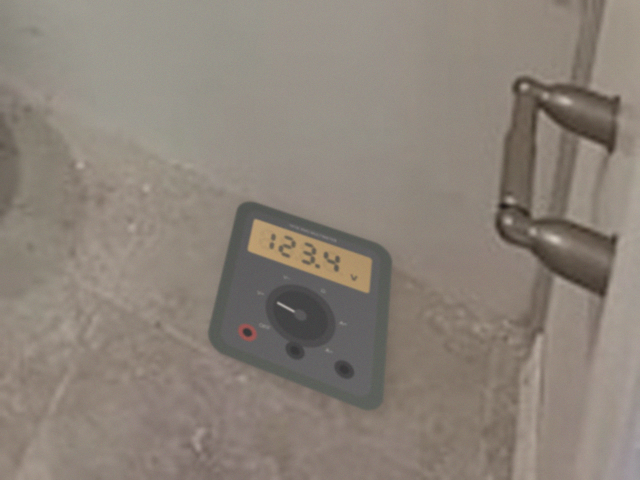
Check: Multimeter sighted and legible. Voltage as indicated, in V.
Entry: 123.4 V
